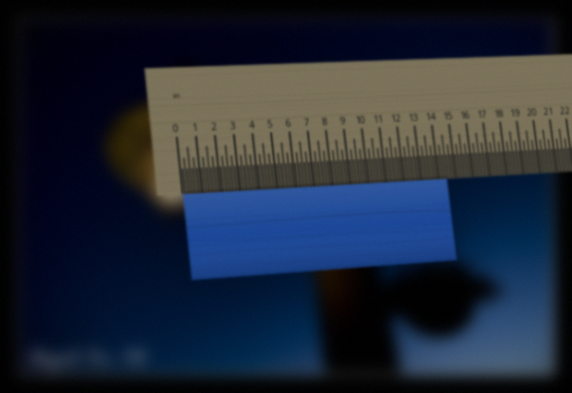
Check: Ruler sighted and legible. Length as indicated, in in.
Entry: 14.5 in
